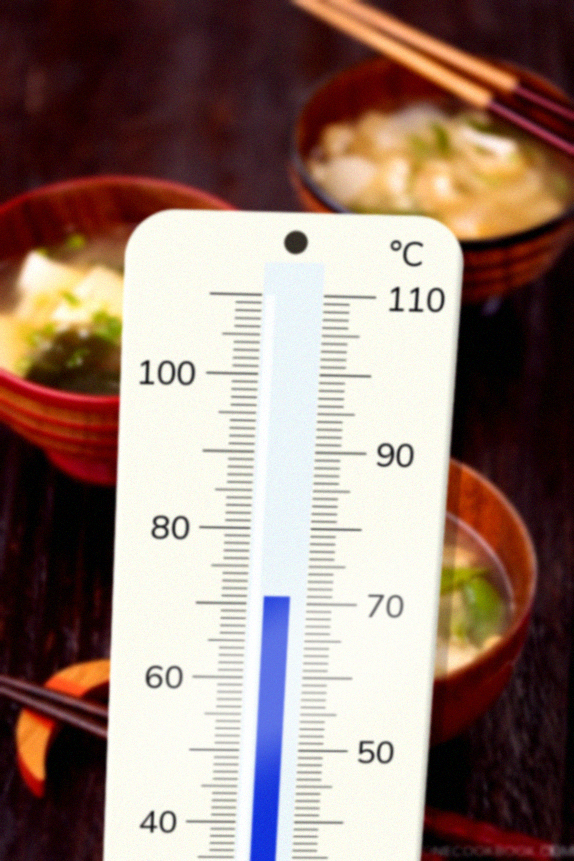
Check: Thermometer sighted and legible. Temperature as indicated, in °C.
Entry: 71 °C
